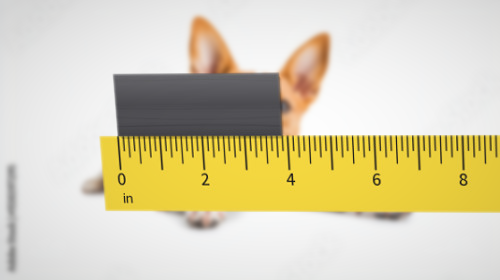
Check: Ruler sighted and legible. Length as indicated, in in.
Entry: 3.875 in
